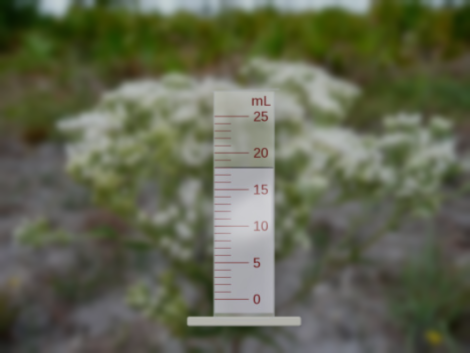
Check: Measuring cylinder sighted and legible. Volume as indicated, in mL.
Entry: 18 mL
